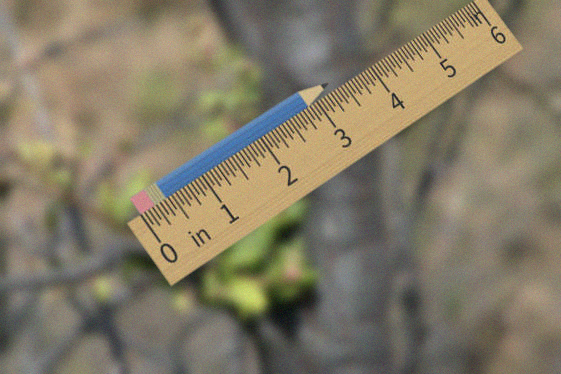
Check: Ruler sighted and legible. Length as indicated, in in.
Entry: 3.3125 in
